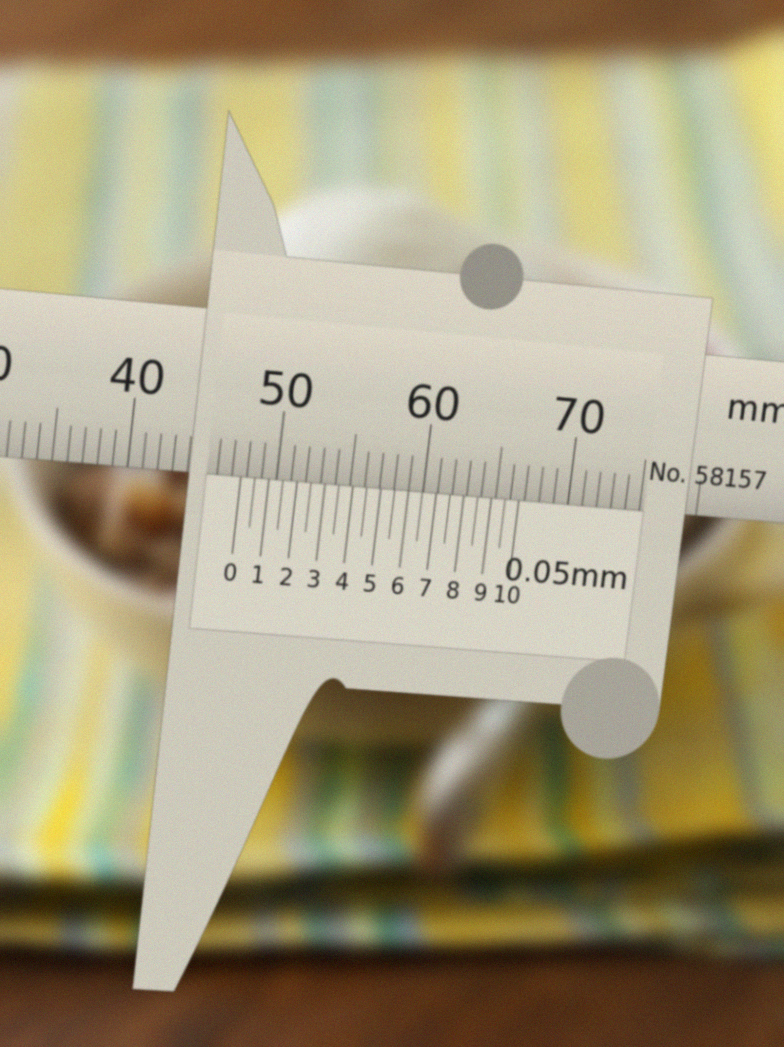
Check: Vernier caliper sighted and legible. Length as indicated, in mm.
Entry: 47.6 mm
